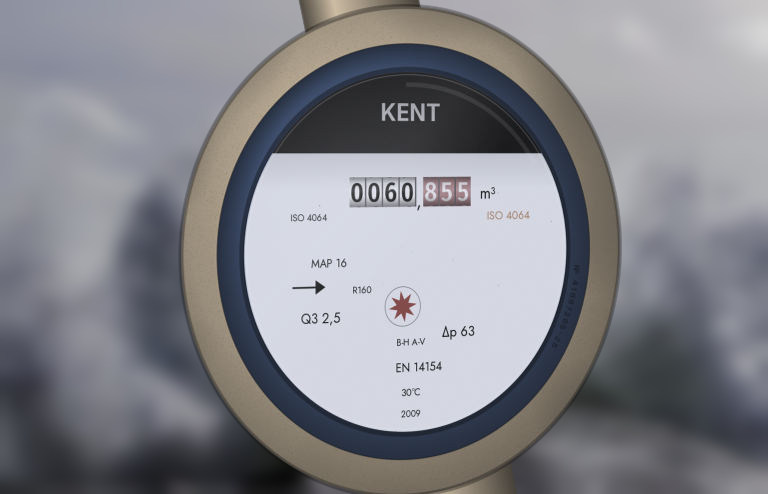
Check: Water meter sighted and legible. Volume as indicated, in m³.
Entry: 60.855 m³
